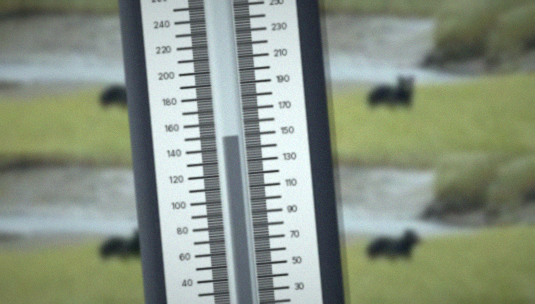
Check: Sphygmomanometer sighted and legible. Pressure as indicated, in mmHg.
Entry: 150 mmHg
